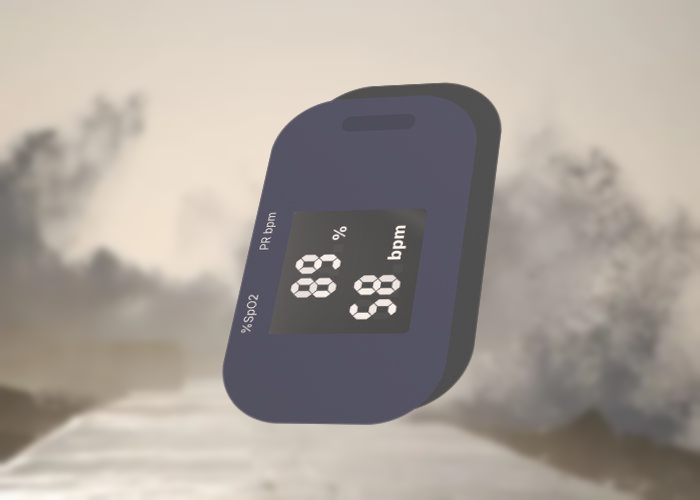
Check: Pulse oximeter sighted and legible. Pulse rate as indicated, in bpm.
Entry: 58 bpm
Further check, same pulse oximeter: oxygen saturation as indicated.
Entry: 89 %
